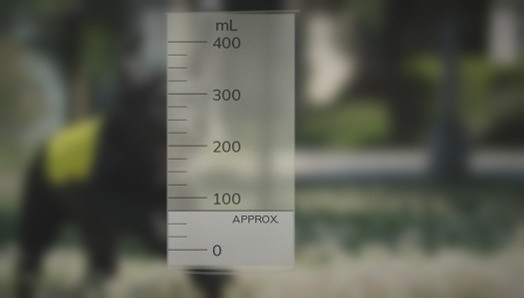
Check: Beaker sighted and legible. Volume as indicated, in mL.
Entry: 75 mL
